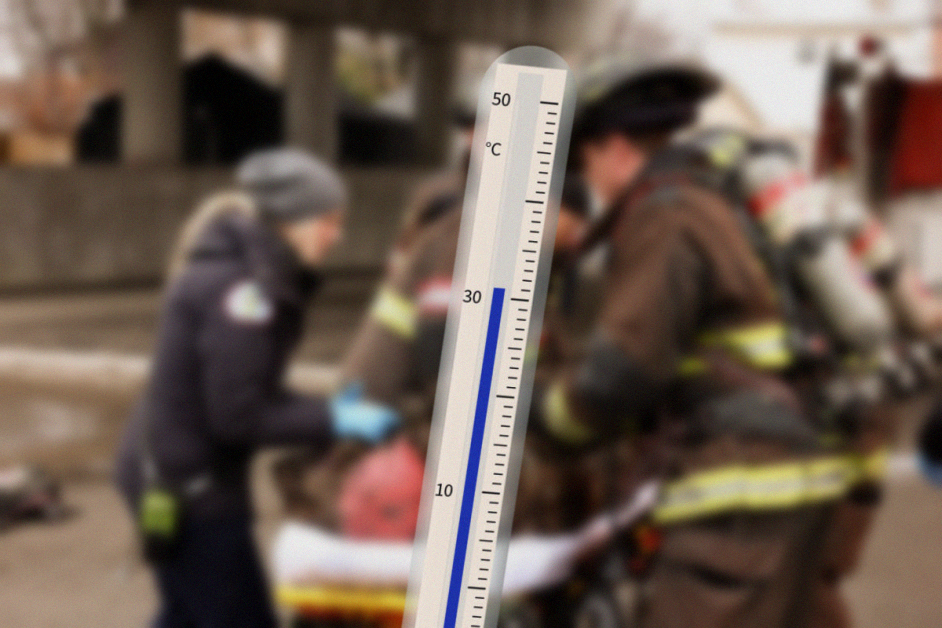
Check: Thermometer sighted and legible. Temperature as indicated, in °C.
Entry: 31 °C
